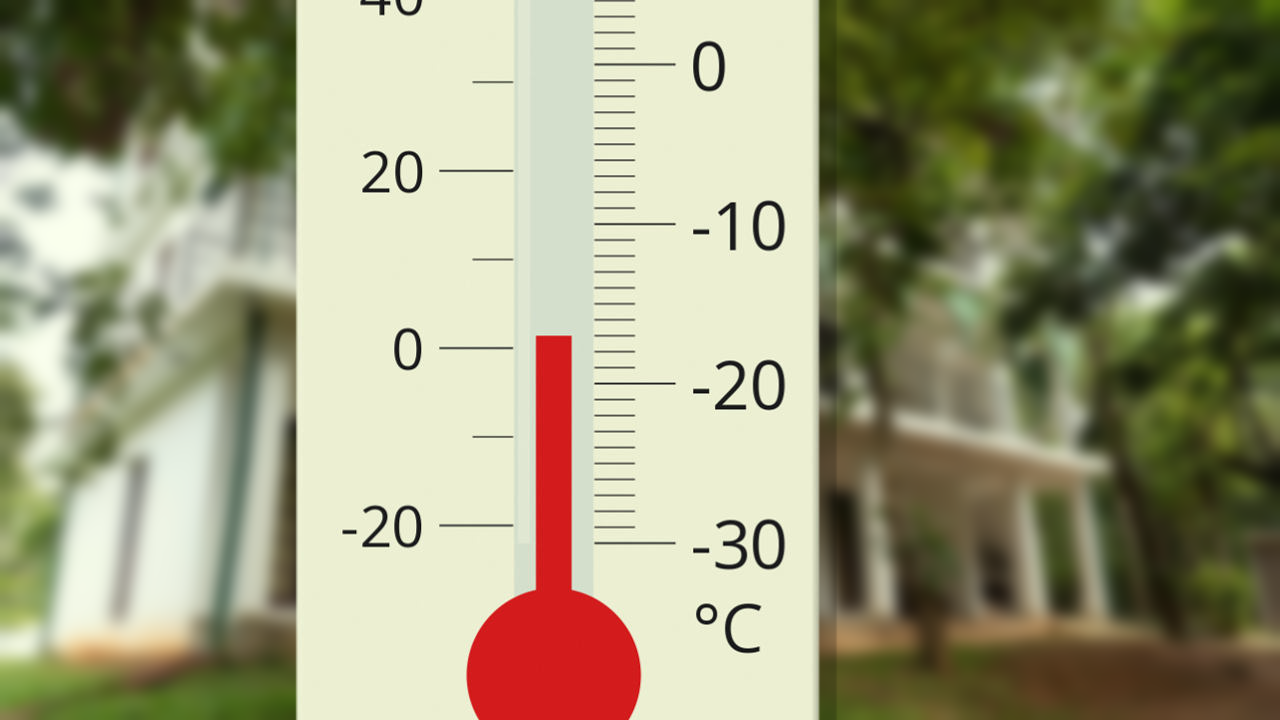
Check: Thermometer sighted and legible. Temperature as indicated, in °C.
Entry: -17 °C
